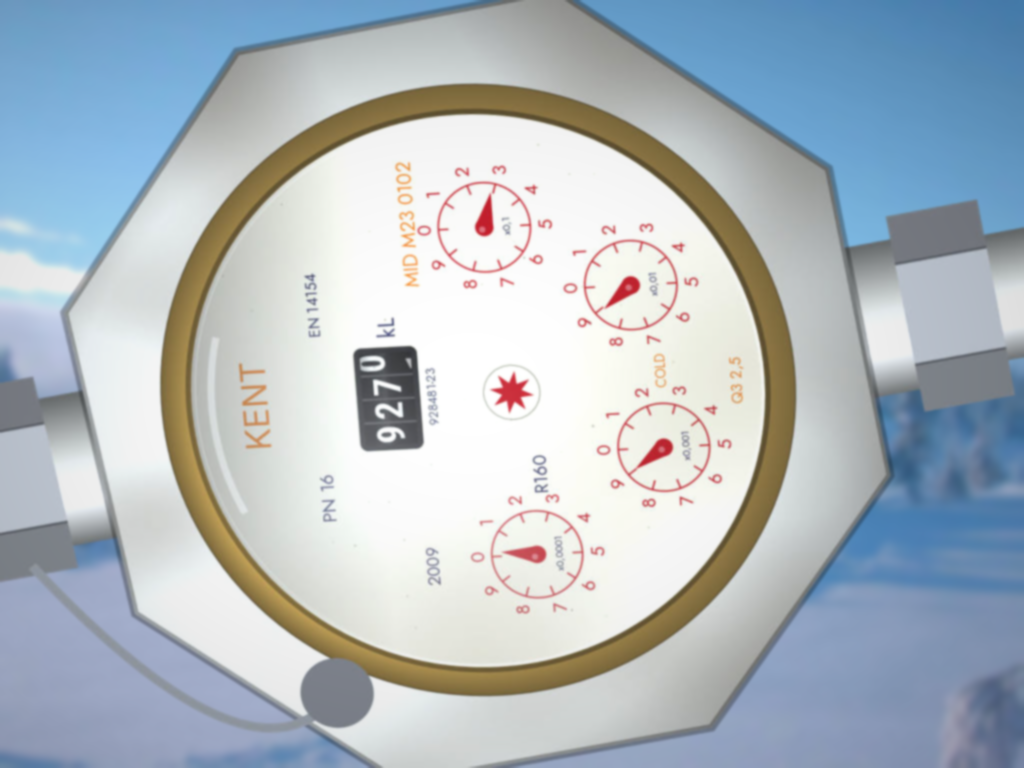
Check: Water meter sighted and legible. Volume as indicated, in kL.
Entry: 9270.2890 kL
